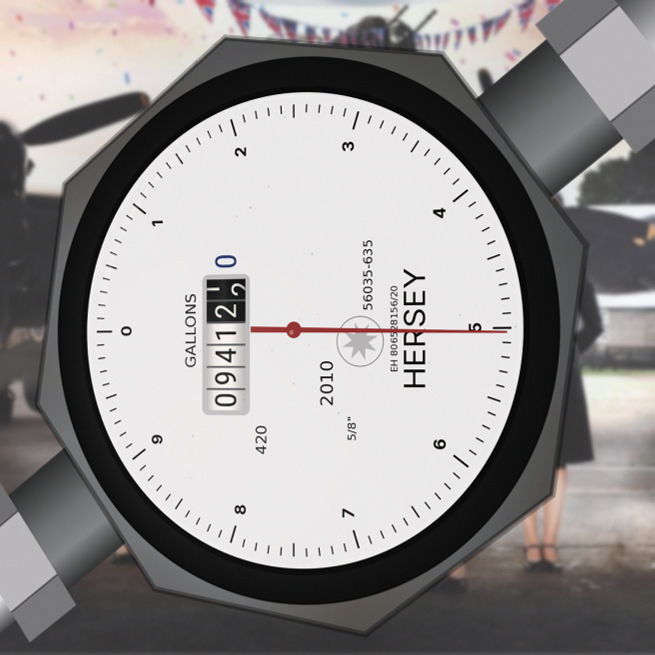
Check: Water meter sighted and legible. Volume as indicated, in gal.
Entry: 941215.0 gal
